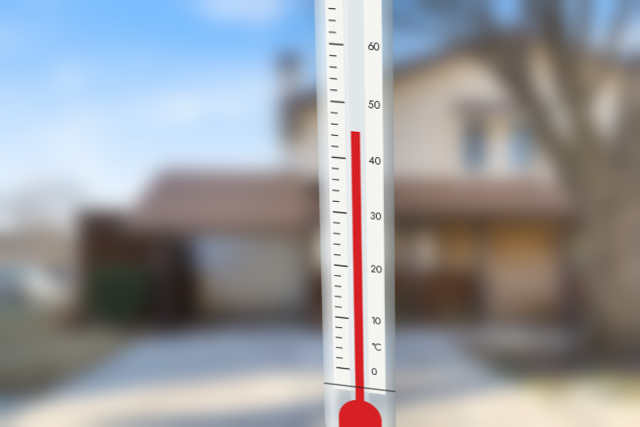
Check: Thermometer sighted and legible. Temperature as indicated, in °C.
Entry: 45 °C
